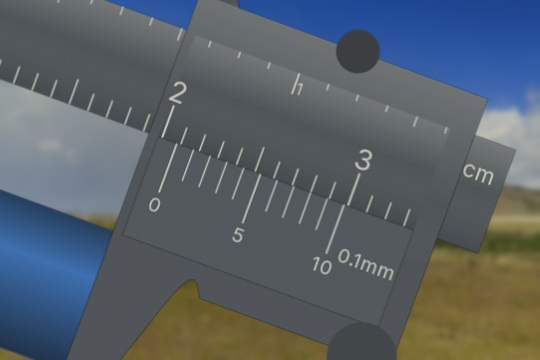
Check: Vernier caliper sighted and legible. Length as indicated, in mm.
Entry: 20.8 mm
